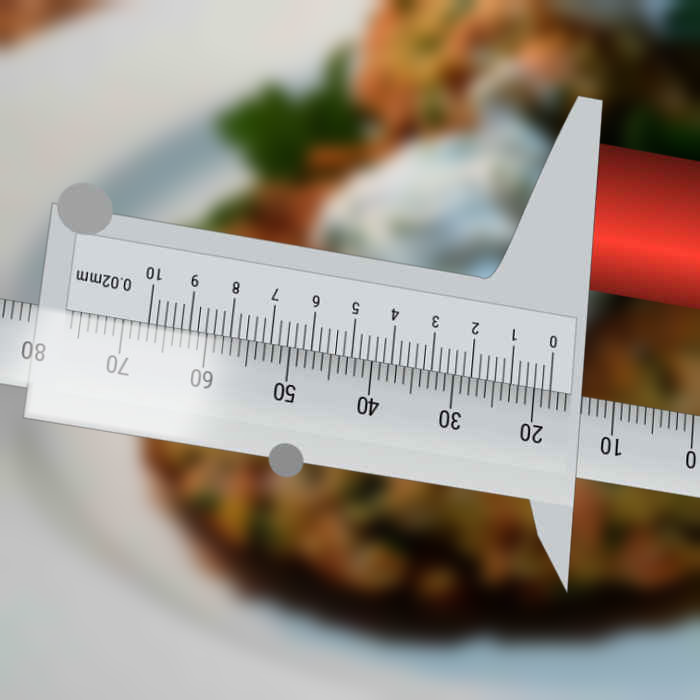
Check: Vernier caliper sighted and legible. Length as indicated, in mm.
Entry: 18.0 mm
